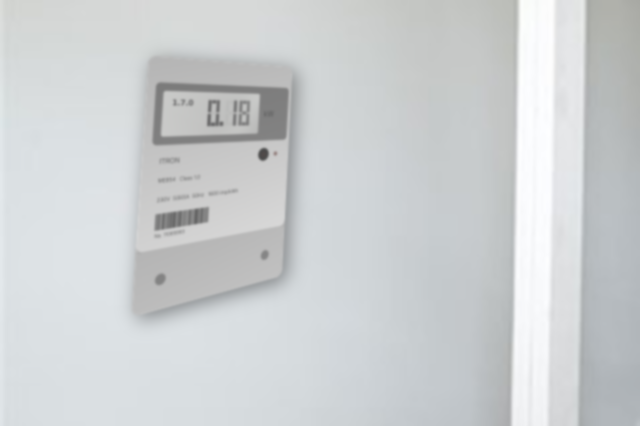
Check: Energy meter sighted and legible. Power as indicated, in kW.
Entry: 0.18 kW
